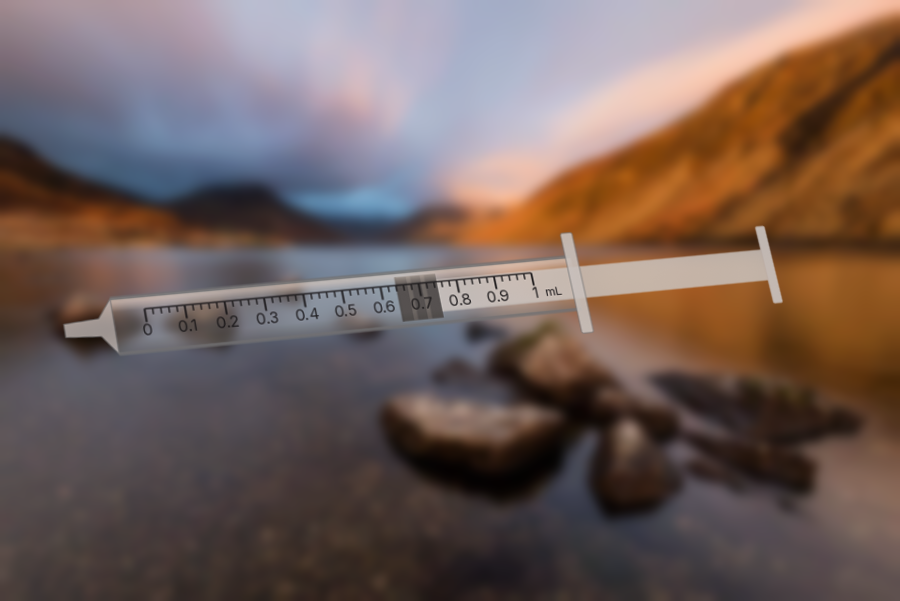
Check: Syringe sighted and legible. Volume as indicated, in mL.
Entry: 0.64 mL
